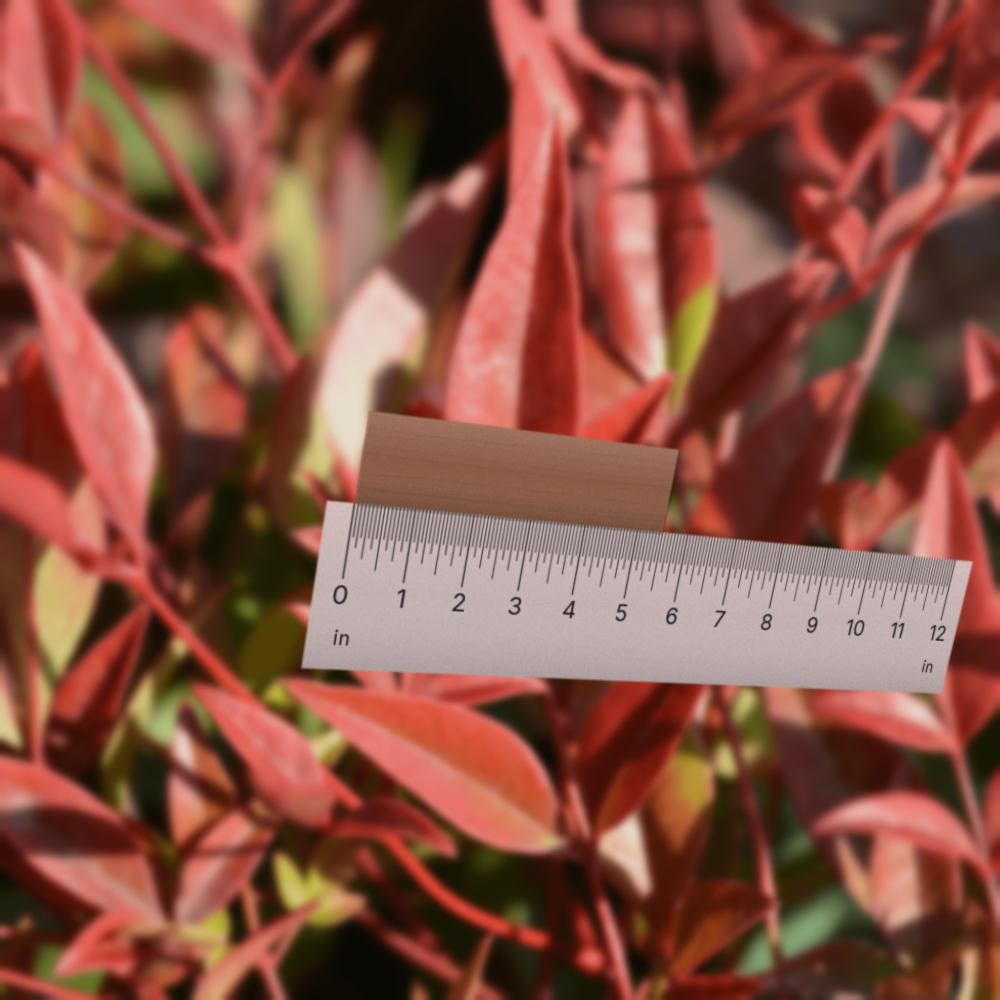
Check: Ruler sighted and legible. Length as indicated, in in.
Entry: 5.5 in
